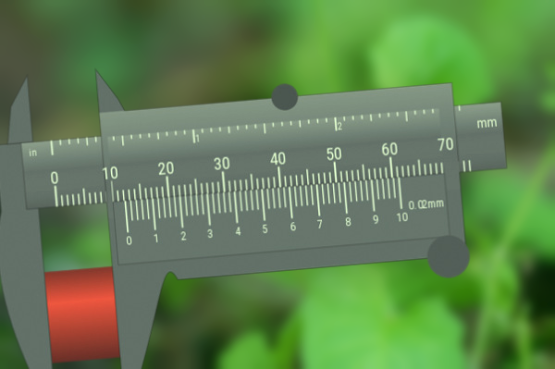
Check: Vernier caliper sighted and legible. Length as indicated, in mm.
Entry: 12.2 mm
